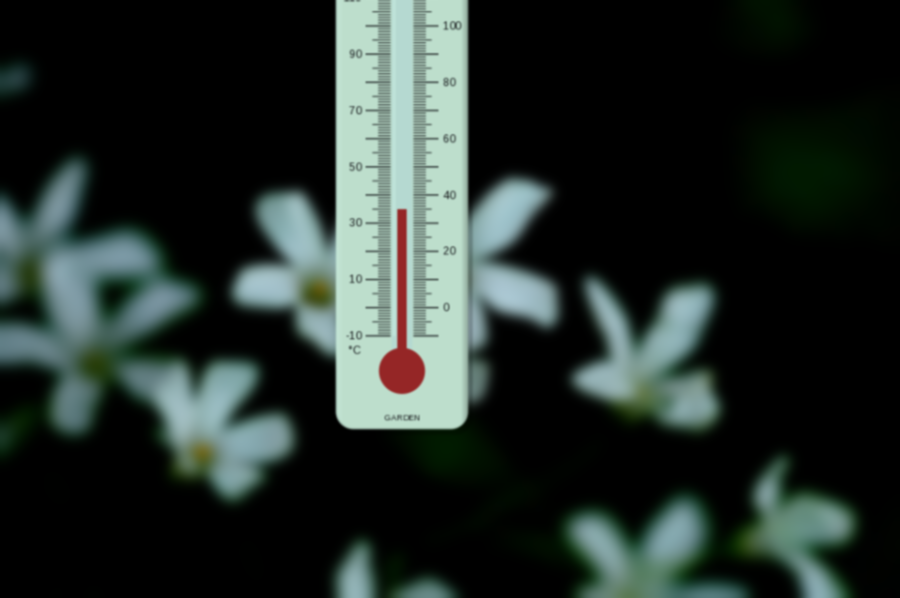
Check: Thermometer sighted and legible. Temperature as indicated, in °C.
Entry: 35 °C
